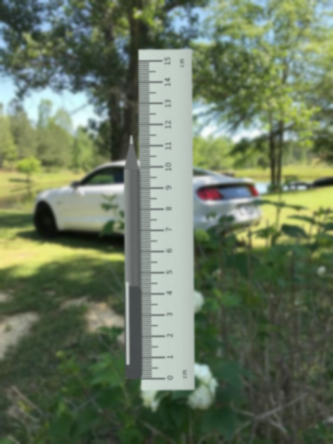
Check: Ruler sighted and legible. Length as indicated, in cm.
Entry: 11.5 cm
